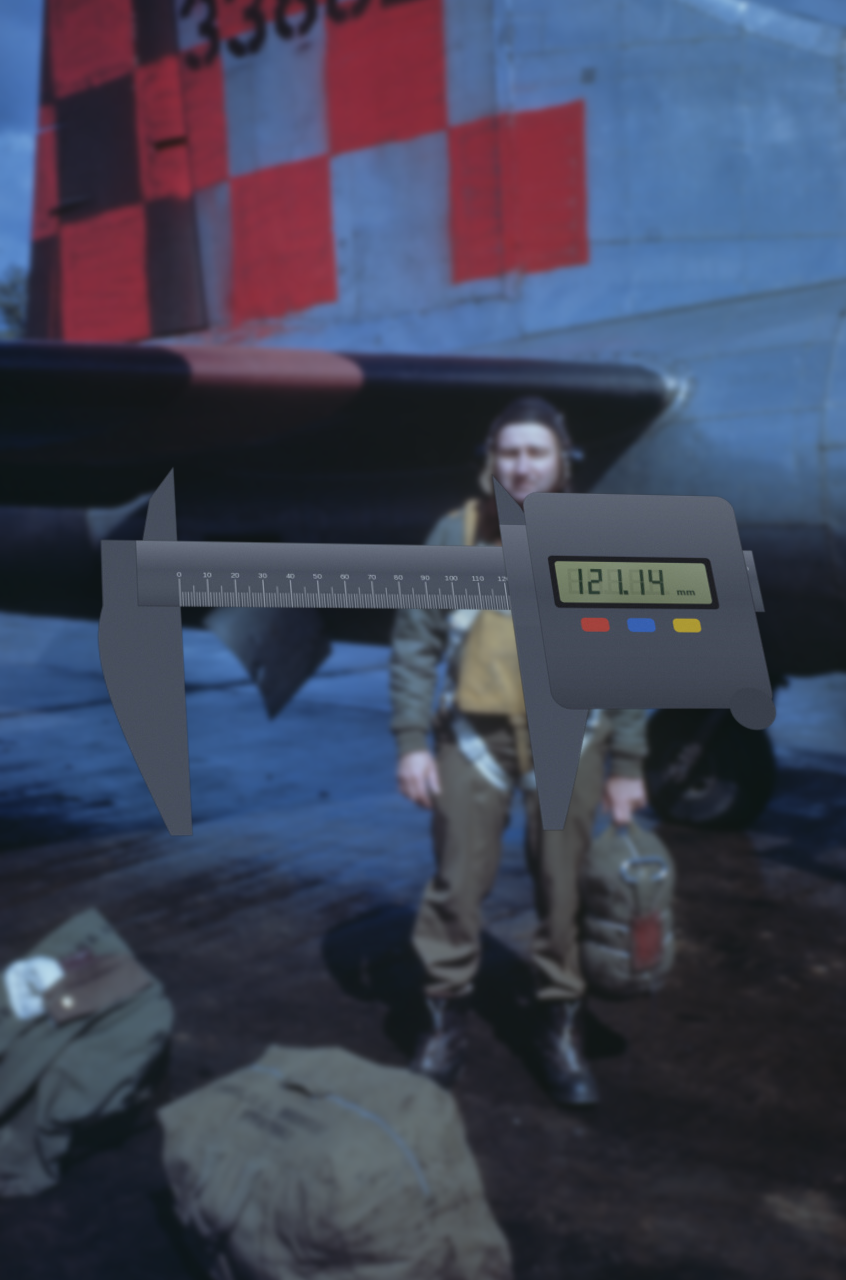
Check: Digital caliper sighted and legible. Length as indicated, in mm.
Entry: 121.14 mm
